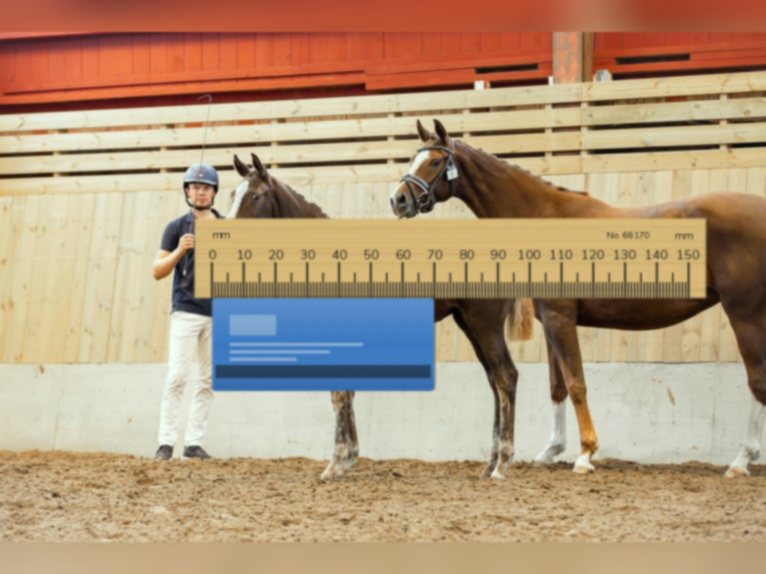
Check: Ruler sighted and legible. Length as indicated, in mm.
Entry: 70 mm
